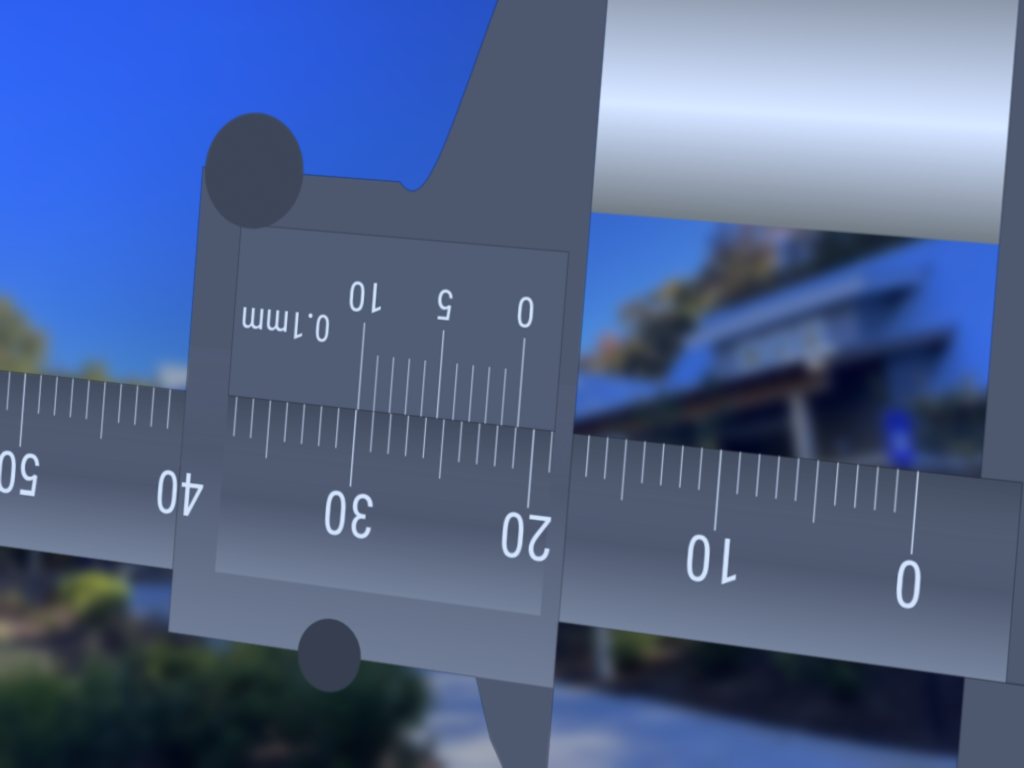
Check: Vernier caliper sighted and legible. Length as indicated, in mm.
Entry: 20.9 mm
